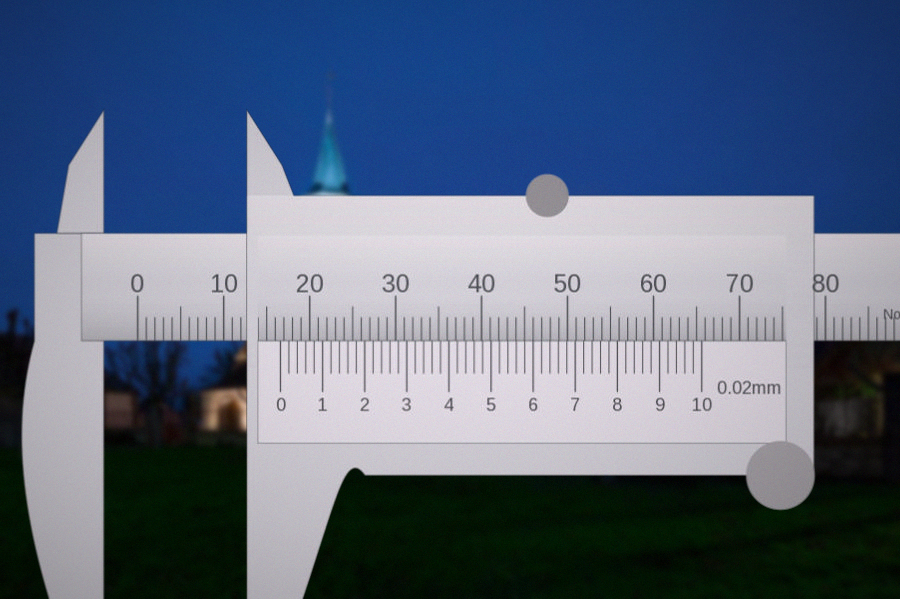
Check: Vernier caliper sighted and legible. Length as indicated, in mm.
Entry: 16.6 mm
